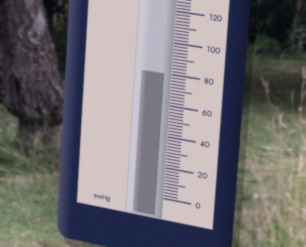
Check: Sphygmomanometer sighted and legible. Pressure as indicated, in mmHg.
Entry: 80 mmHg
